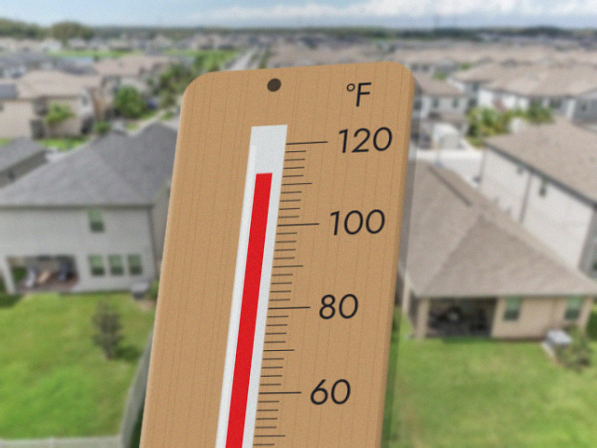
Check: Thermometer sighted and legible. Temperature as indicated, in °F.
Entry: 113 °F
